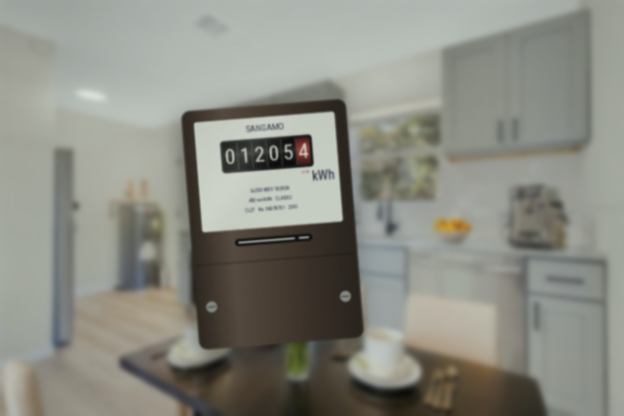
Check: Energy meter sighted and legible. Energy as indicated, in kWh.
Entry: 1205.4 kWh
